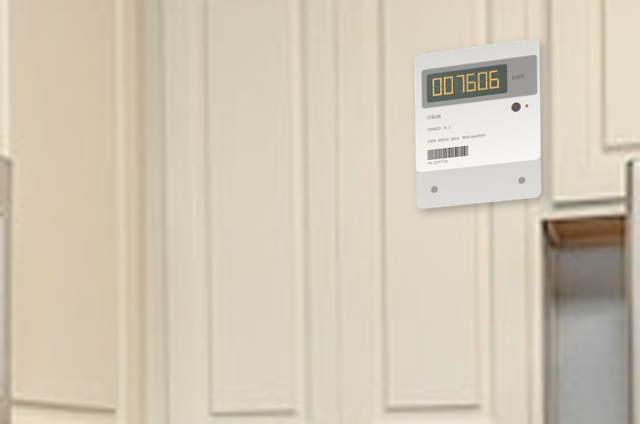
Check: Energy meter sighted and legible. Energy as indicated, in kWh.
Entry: 7606 kWh
